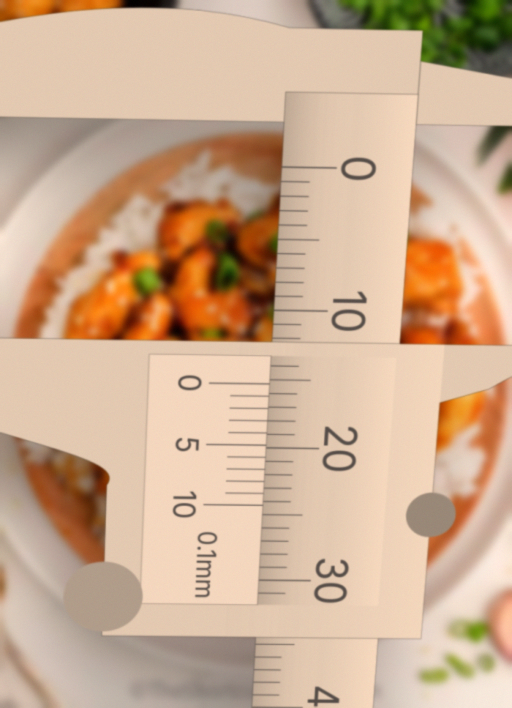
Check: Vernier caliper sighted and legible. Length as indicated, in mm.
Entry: 15.3 mm
